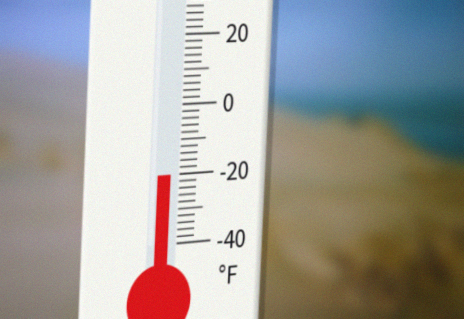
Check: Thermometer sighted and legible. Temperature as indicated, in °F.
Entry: -20 °F
